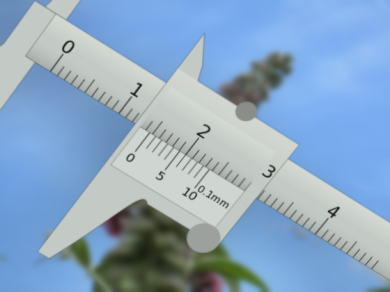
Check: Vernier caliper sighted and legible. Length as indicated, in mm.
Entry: 14.6 mm
